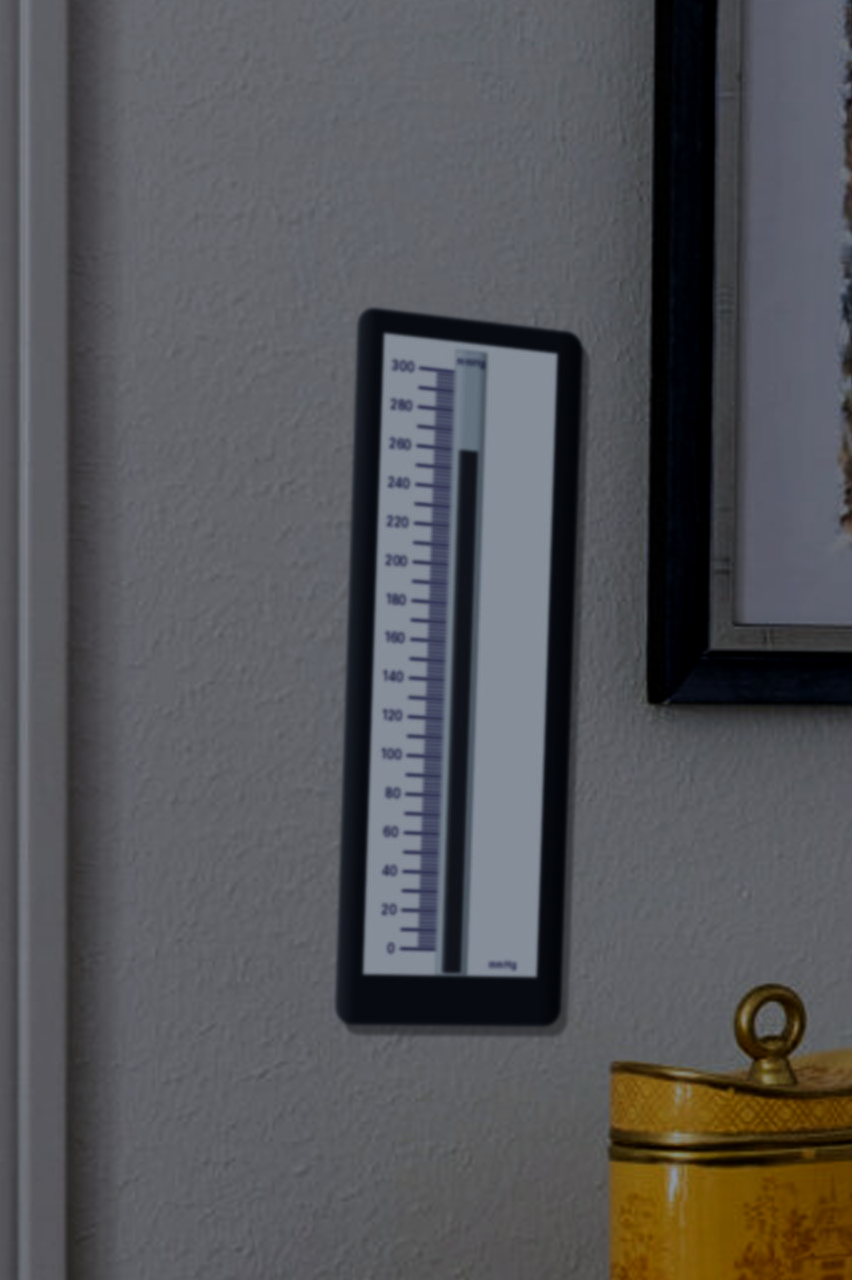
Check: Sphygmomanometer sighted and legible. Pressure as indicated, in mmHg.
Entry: 260 mmHg
